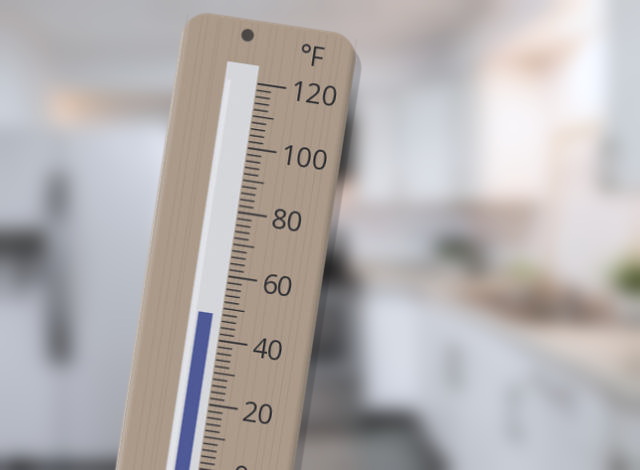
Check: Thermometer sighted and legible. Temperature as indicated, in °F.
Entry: 48 °F
